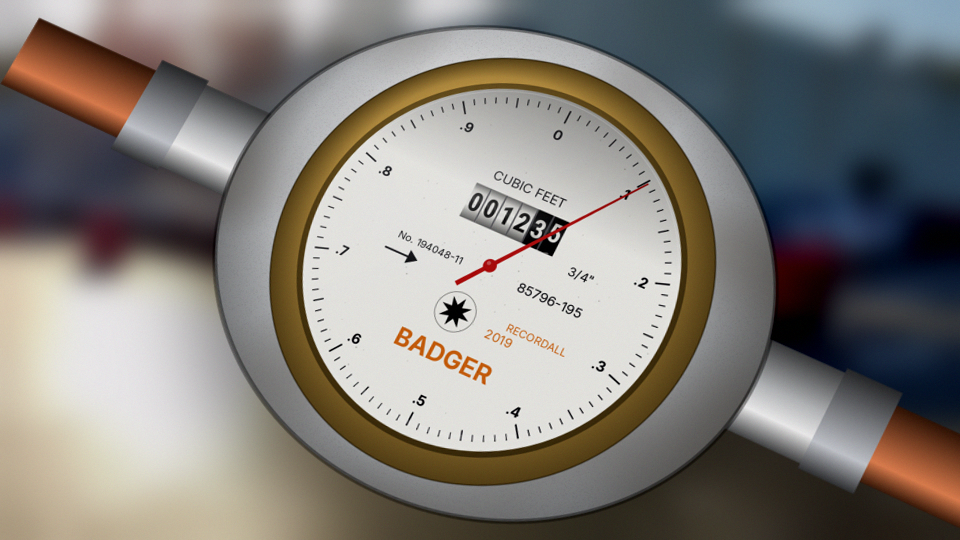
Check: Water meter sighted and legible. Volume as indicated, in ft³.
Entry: 1235.10 ft³
